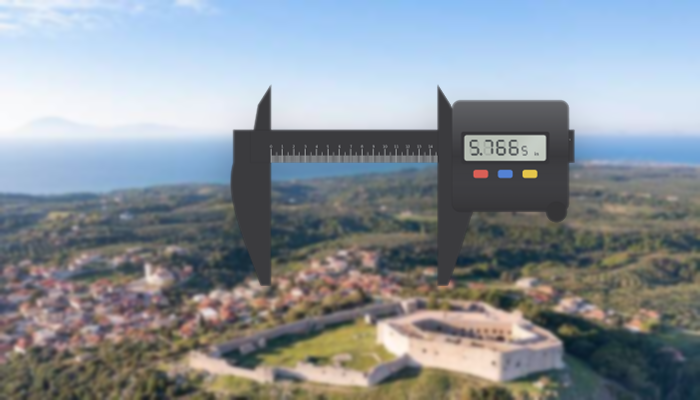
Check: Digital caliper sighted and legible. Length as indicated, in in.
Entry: 5.7665 in
